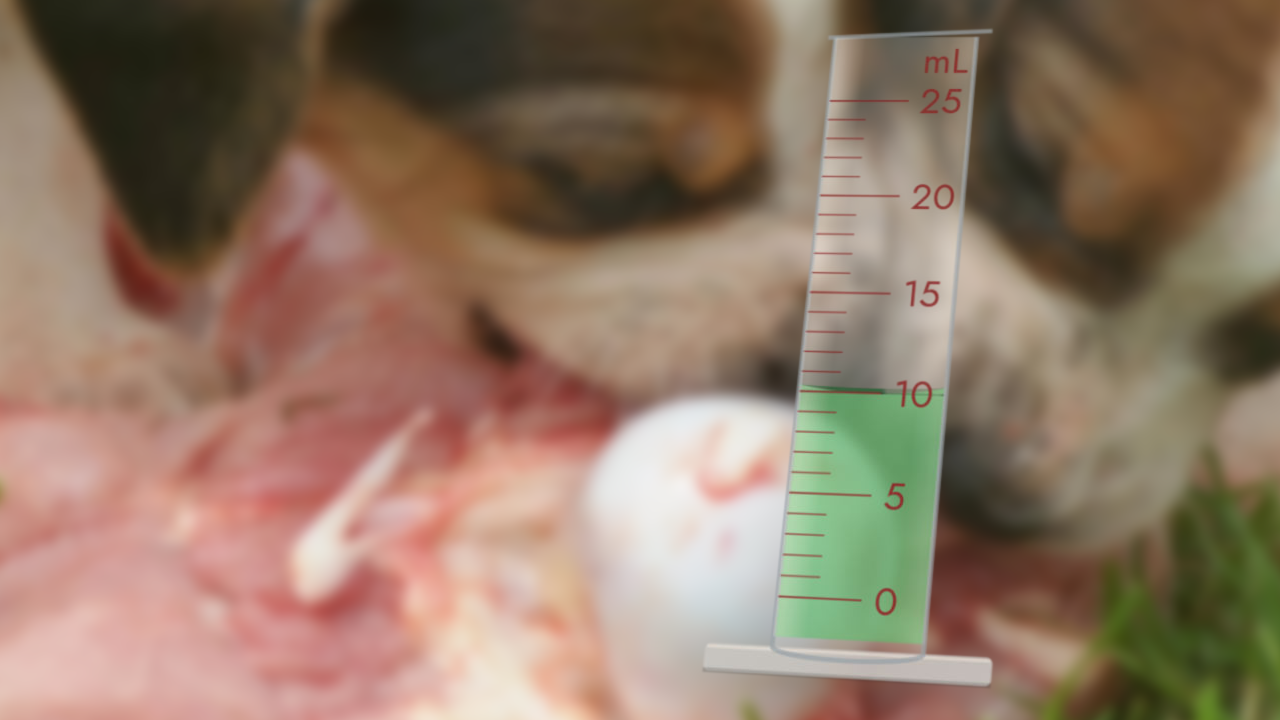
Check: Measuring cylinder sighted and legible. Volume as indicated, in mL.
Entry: 10 mL
